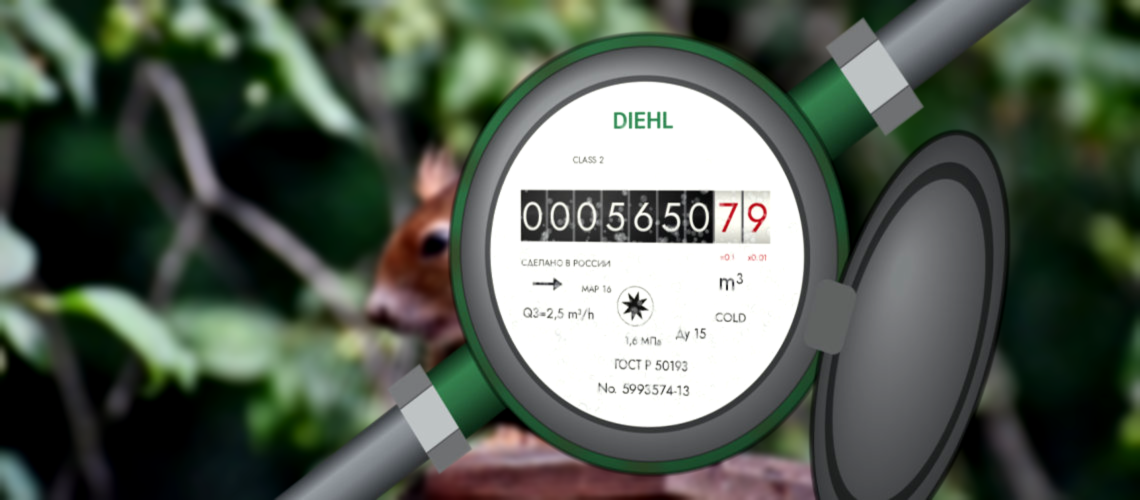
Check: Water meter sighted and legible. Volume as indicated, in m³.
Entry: 5650.79 m³
